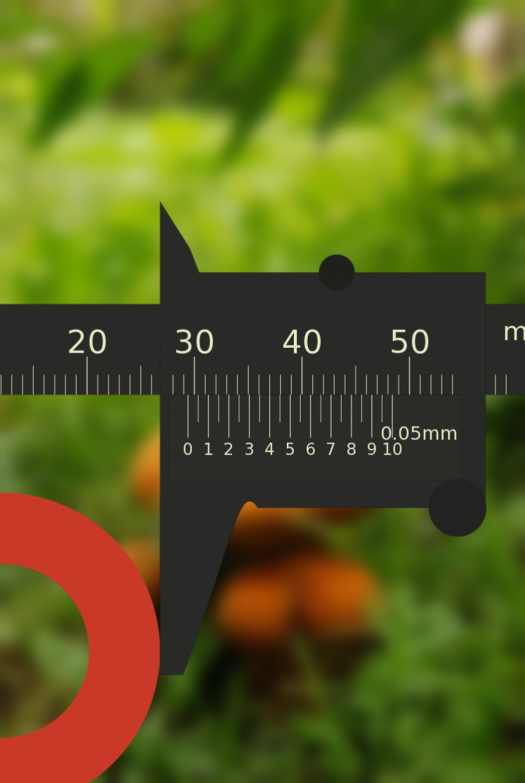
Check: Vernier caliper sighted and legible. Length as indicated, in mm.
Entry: 29.4 mm
